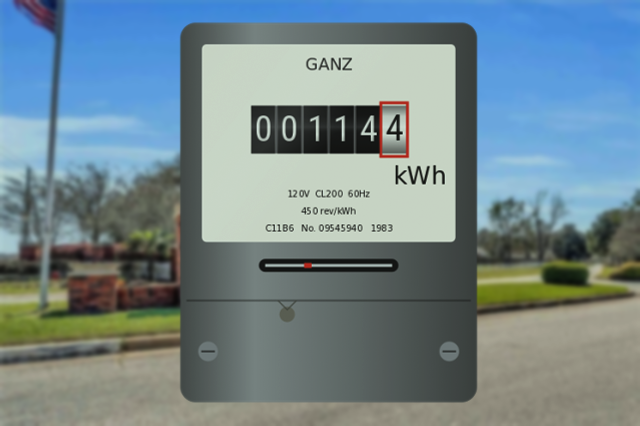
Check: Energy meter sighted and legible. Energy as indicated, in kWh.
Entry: 114.4 kWh
